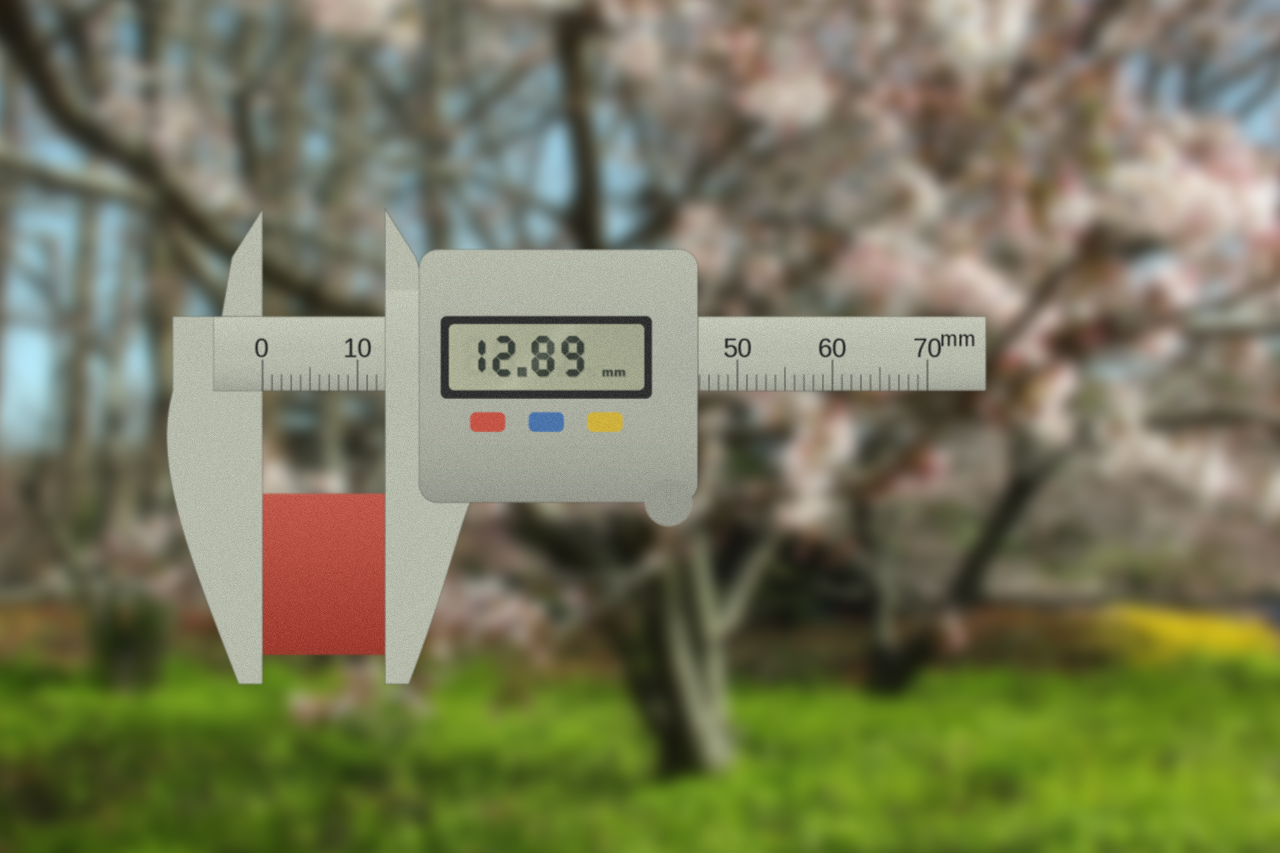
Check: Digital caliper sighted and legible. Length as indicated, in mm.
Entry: 12.89 mm
